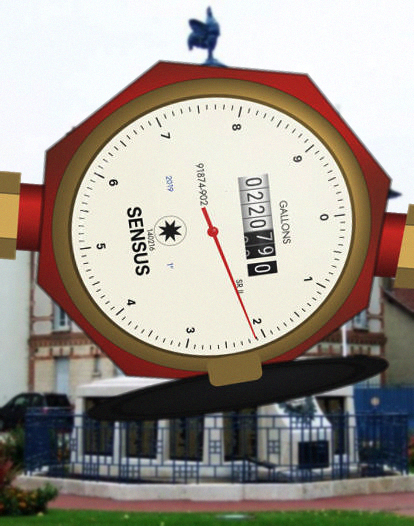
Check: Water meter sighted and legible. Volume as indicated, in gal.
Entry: 220792.1 gal
